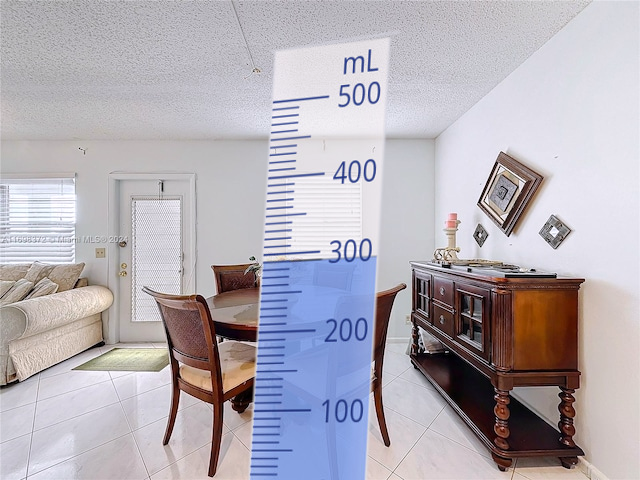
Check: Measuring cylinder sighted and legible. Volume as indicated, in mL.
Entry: 290 mL
